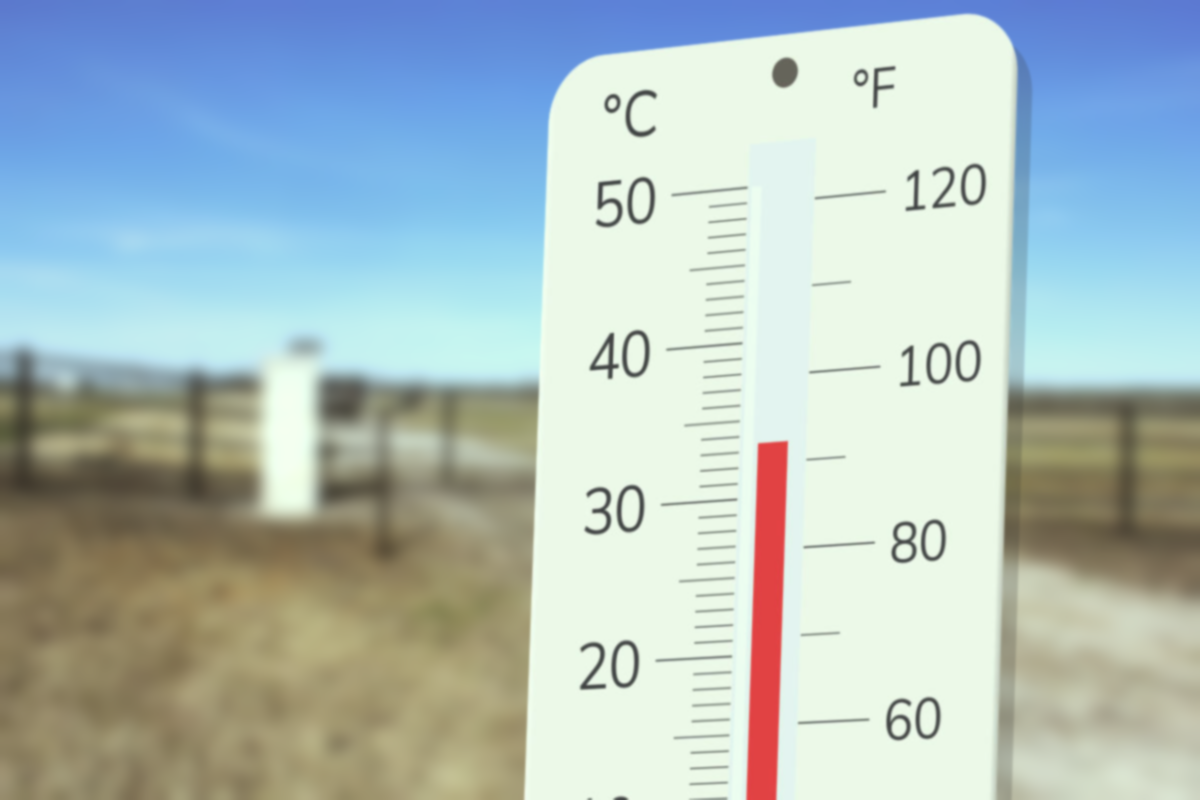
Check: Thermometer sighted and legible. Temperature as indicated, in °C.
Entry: 33.5 °C
